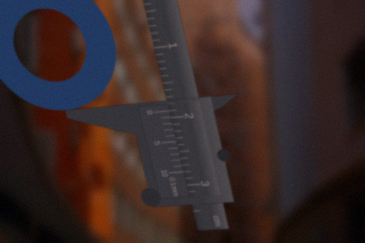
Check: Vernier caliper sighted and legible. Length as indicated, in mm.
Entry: 19.0 mm
